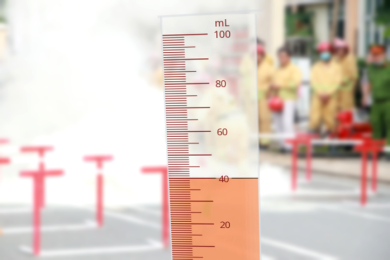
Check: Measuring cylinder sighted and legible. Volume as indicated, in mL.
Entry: 40 mL
